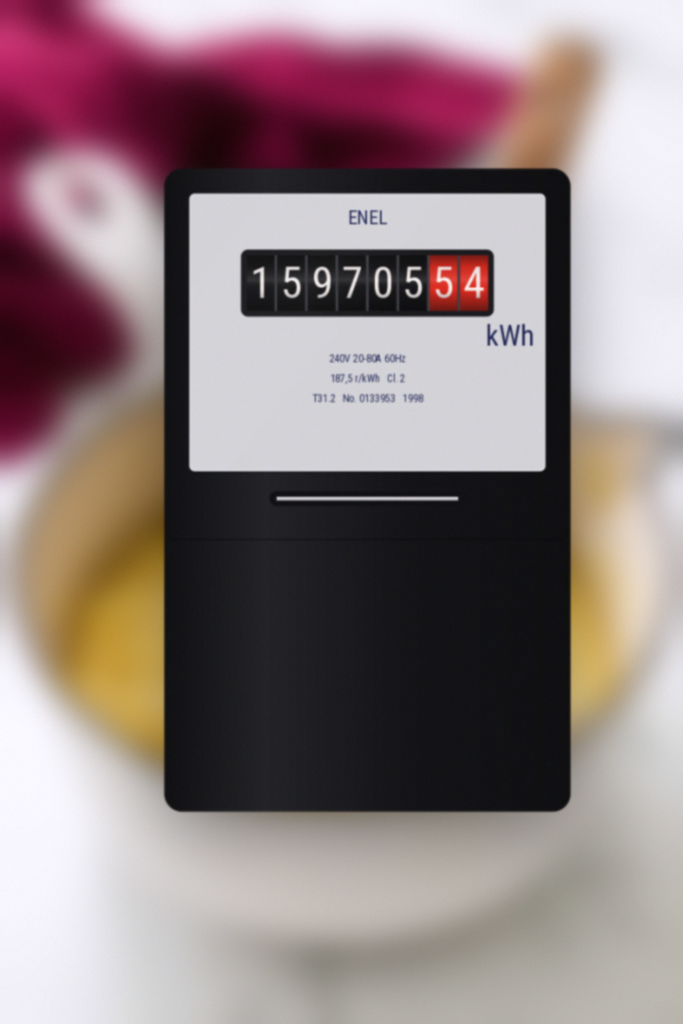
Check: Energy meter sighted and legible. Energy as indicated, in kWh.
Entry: 159705.54 kWh
